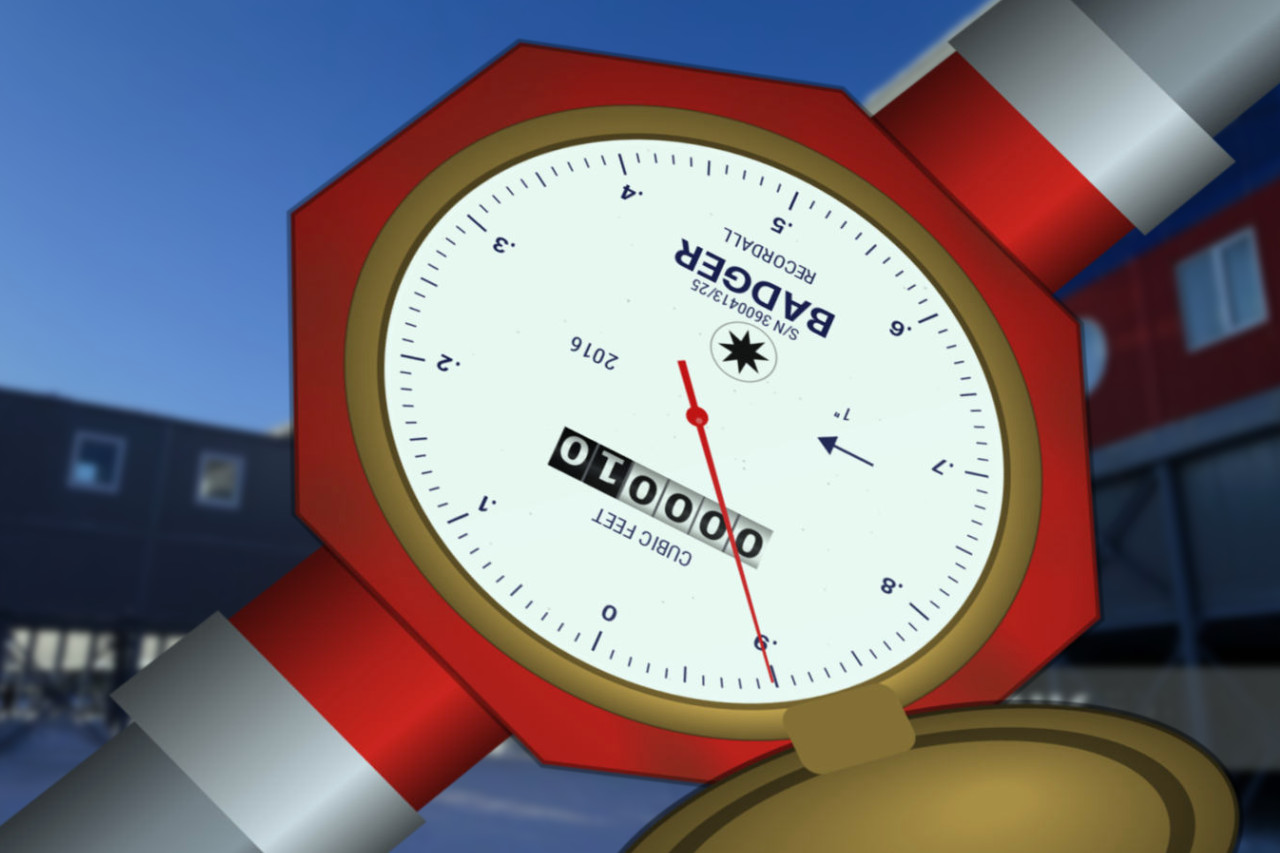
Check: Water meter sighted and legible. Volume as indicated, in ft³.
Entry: 9.90 ft³
